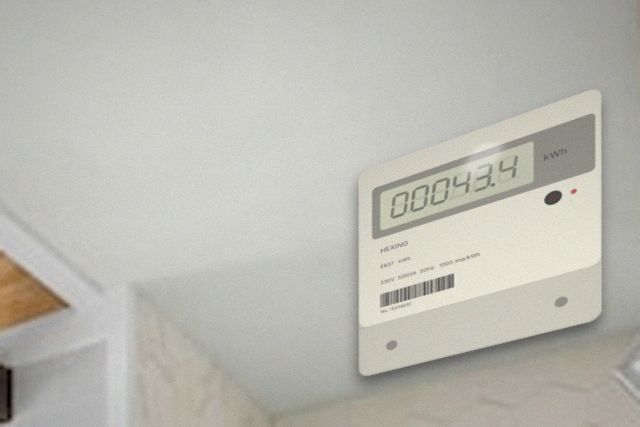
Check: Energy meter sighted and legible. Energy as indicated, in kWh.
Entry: 43.4 kWh
